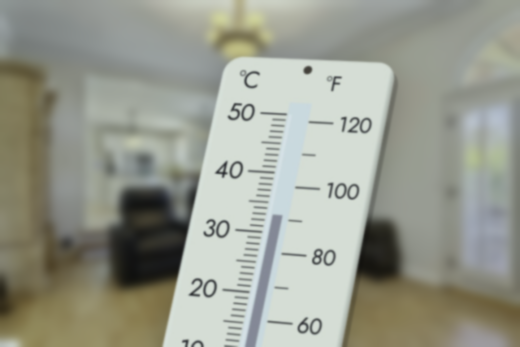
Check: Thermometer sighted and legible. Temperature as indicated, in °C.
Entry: 33 °C
